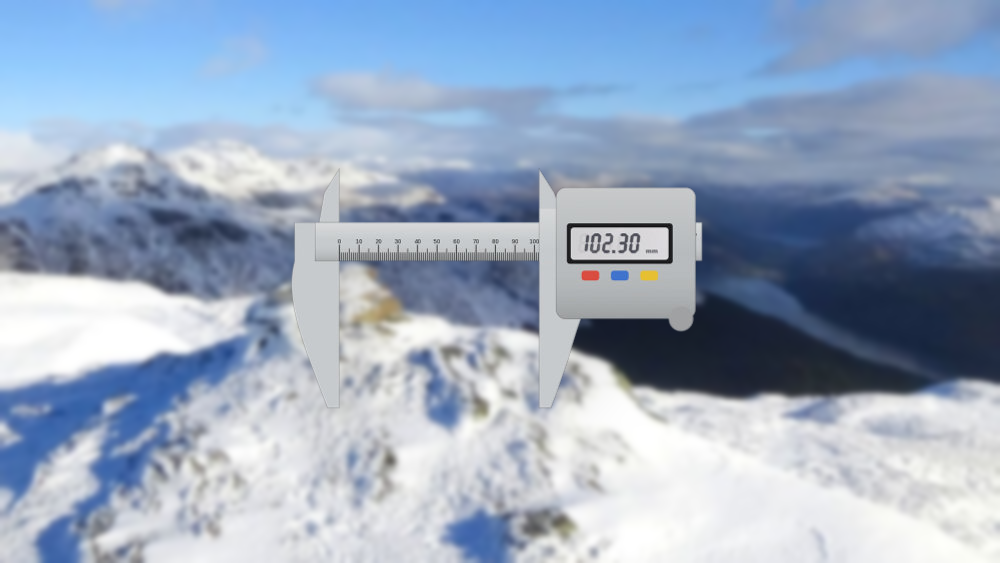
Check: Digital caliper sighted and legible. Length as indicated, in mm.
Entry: 102.30 mm
